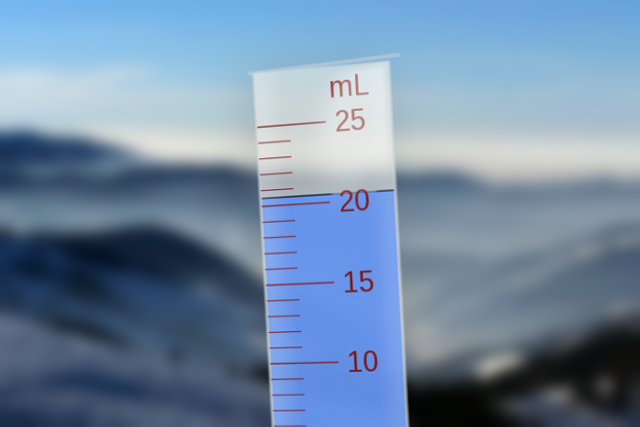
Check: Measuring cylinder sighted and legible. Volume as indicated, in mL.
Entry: 20.5 mL
